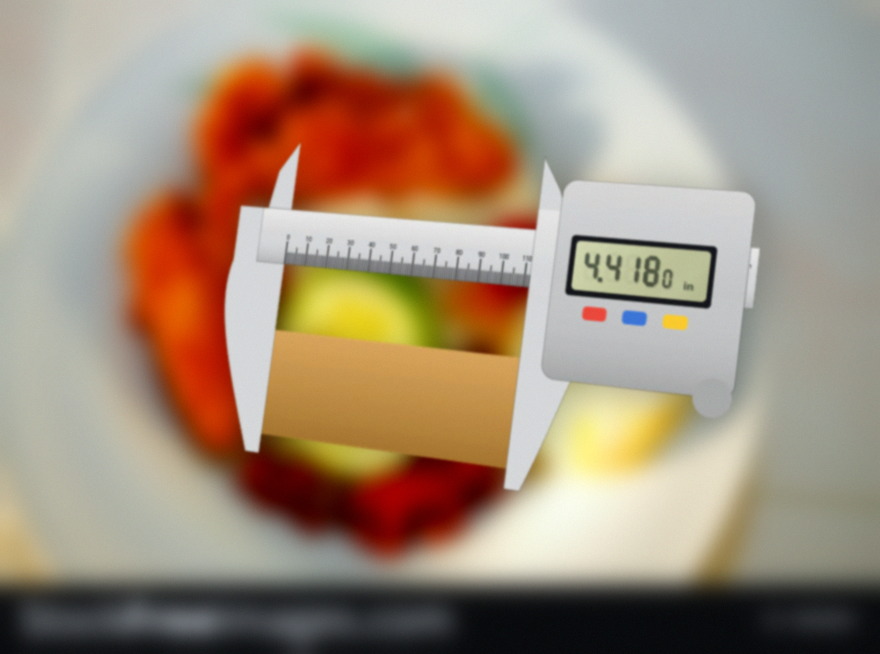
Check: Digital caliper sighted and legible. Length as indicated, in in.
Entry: 4.4180 in
